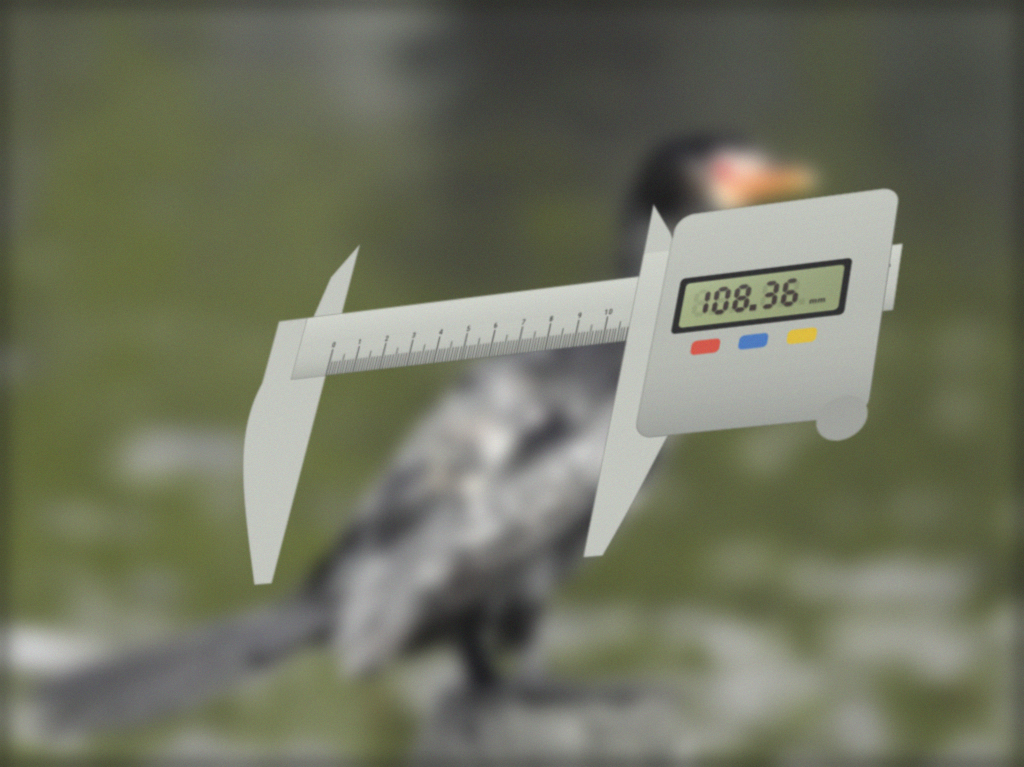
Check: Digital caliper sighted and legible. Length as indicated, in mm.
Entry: 108.36 mm
